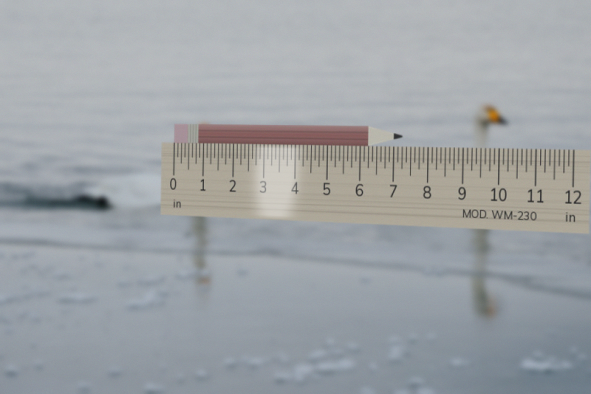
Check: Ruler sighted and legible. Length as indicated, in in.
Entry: 7.25 in
